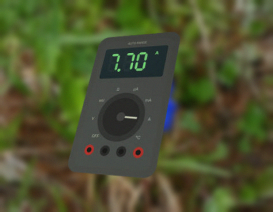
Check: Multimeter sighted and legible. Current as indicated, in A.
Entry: 7.70 A
